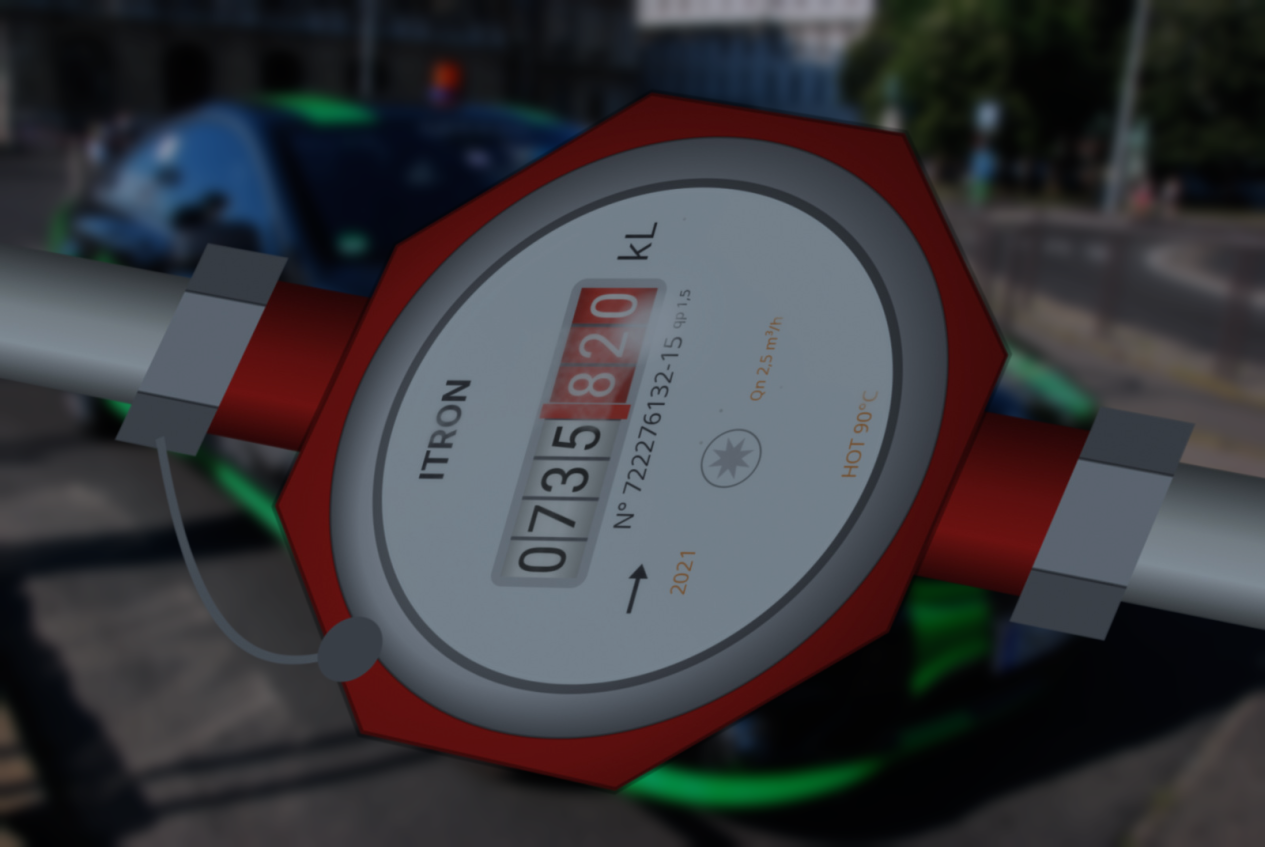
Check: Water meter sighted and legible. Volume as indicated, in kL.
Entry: 735.820 kL
